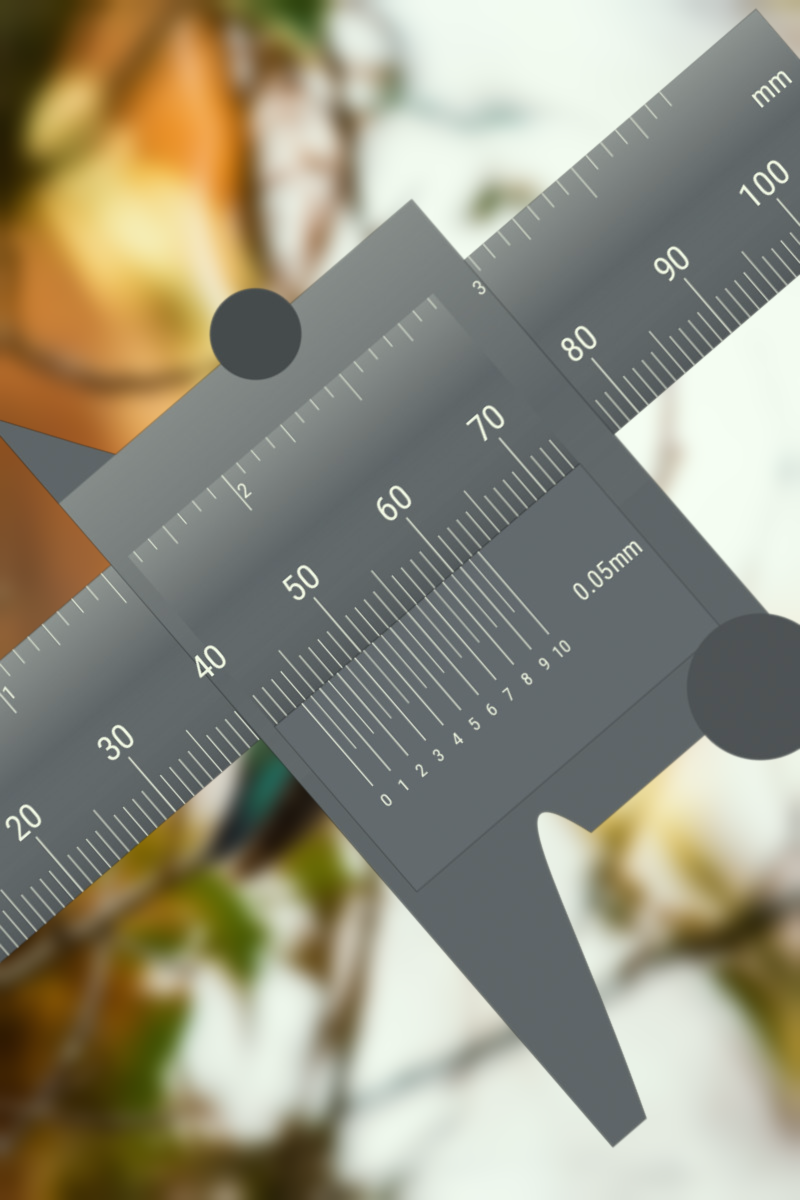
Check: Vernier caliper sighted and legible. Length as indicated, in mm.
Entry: 43.6 mm
